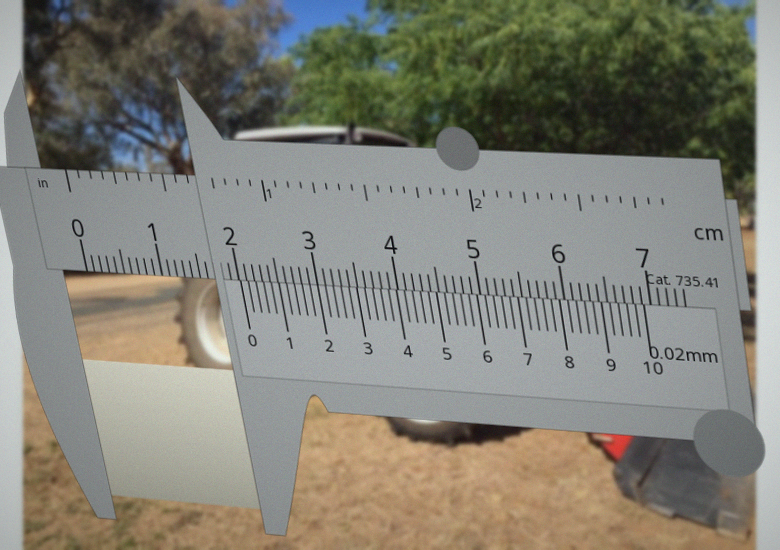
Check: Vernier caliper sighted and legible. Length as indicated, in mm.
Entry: 20.2 mm
